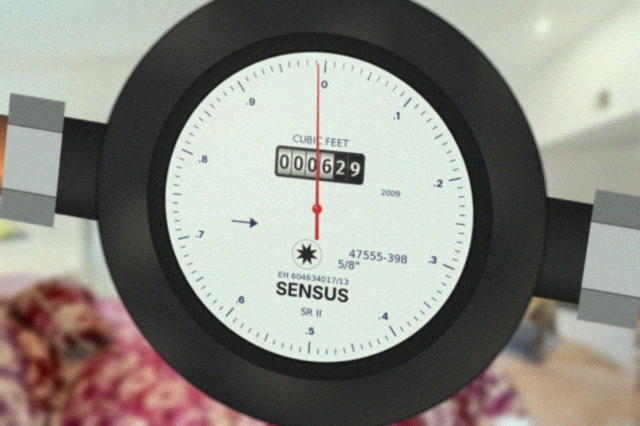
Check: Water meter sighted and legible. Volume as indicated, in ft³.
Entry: 628.99 ft³
